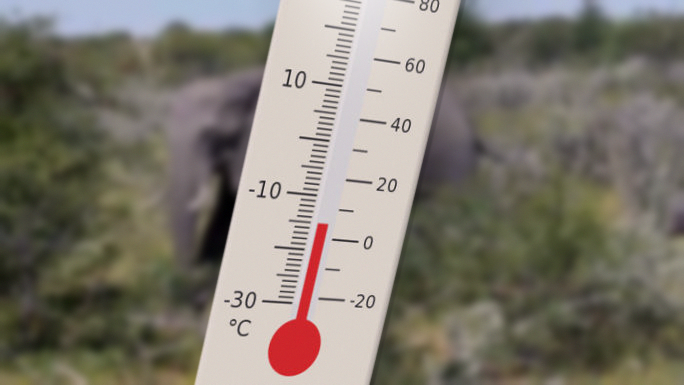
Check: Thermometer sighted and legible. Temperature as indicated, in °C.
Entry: -15 °C
